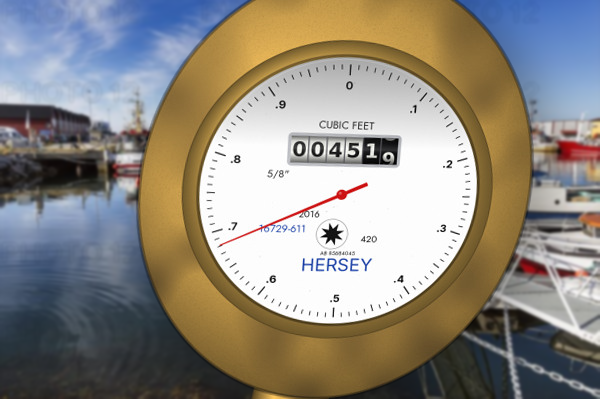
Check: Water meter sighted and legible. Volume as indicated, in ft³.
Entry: 4518.68 ft³
